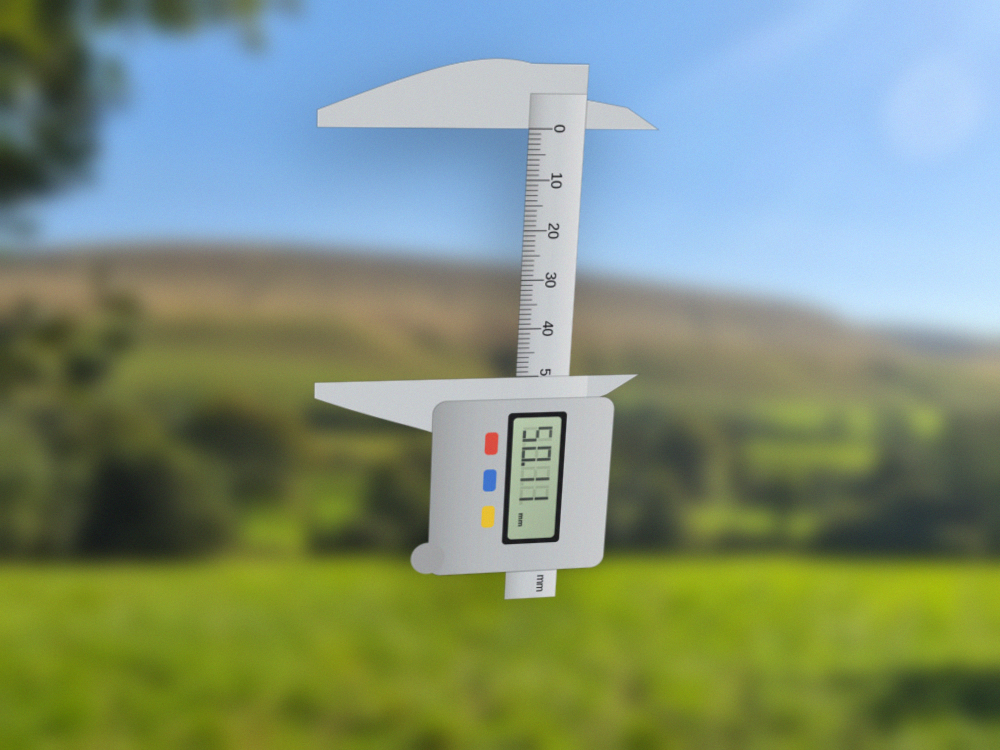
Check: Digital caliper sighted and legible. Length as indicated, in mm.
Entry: 50.11 mm
